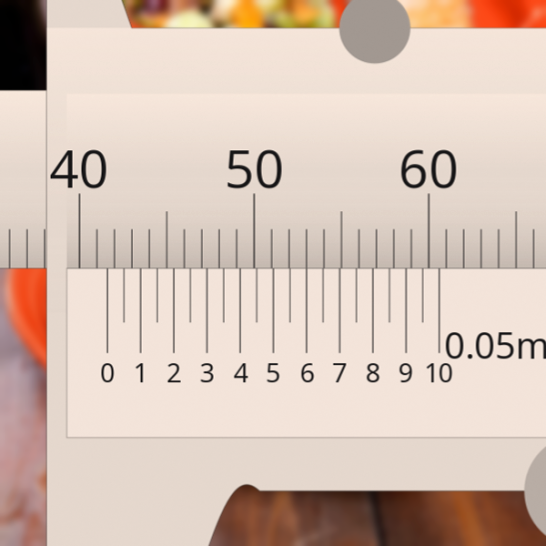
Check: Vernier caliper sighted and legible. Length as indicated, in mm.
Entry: 41.6 mm
